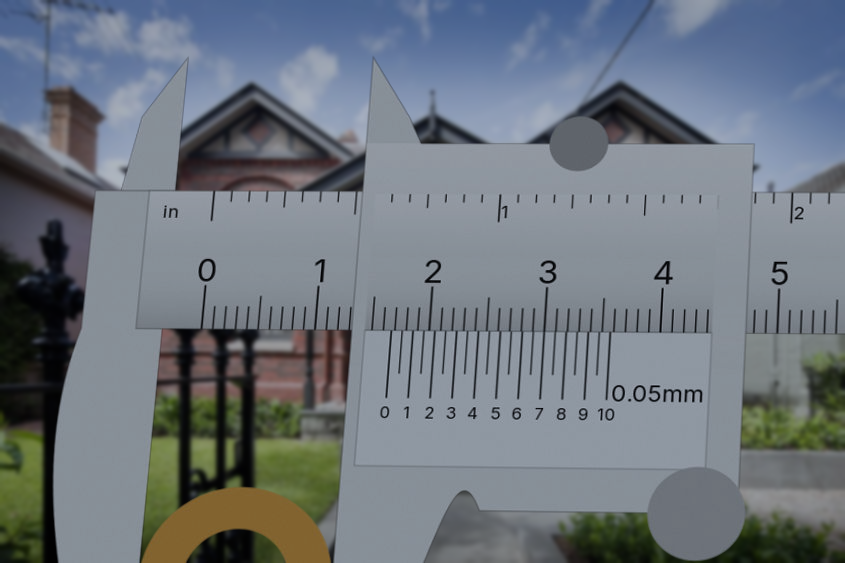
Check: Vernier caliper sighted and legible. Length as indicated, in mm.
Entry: 16.7 mm
